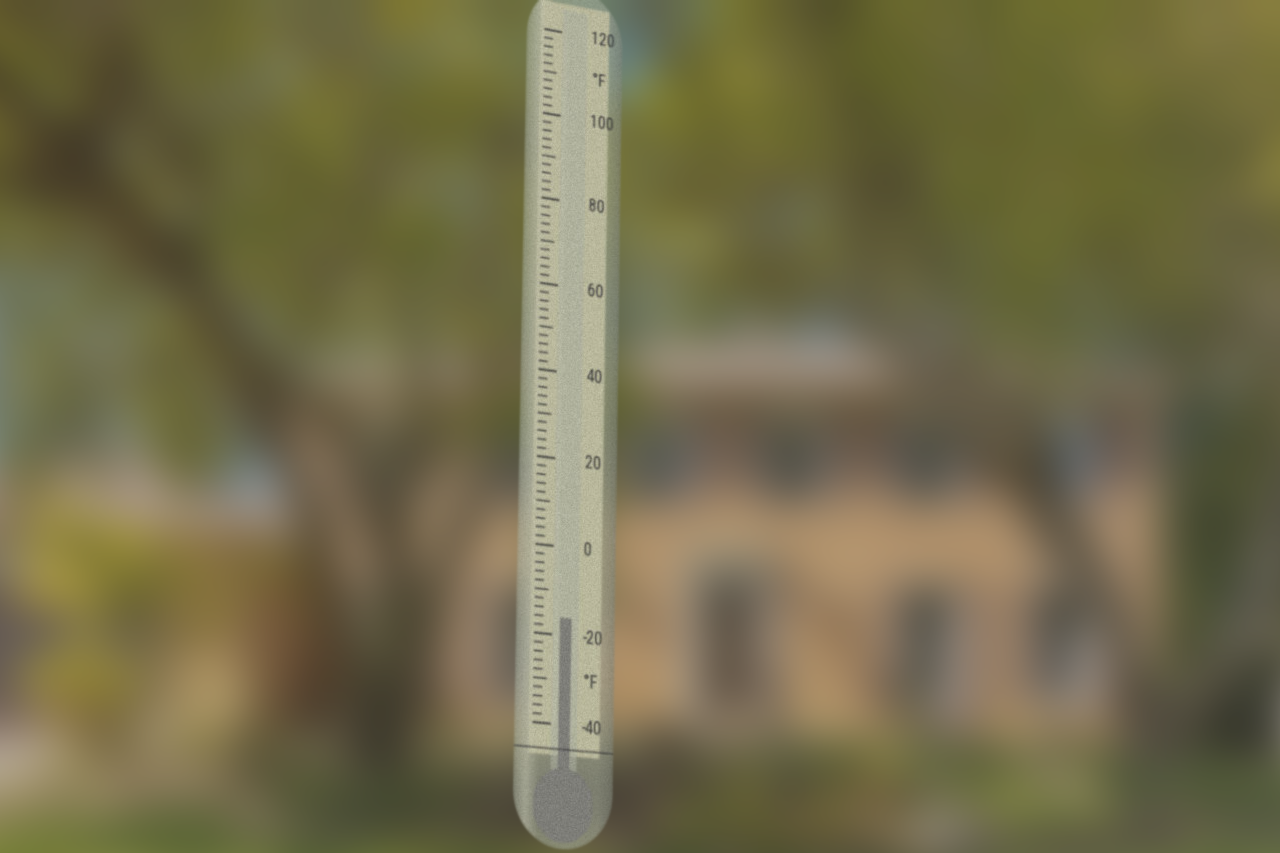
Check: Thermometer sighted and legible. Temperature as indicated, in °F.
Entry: -16 °F
